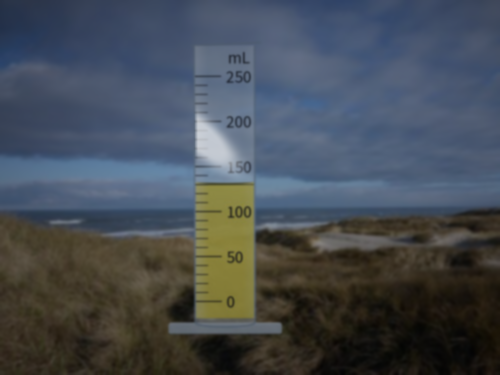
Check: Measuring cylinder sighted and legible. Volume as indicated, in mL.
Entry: 130 mL
